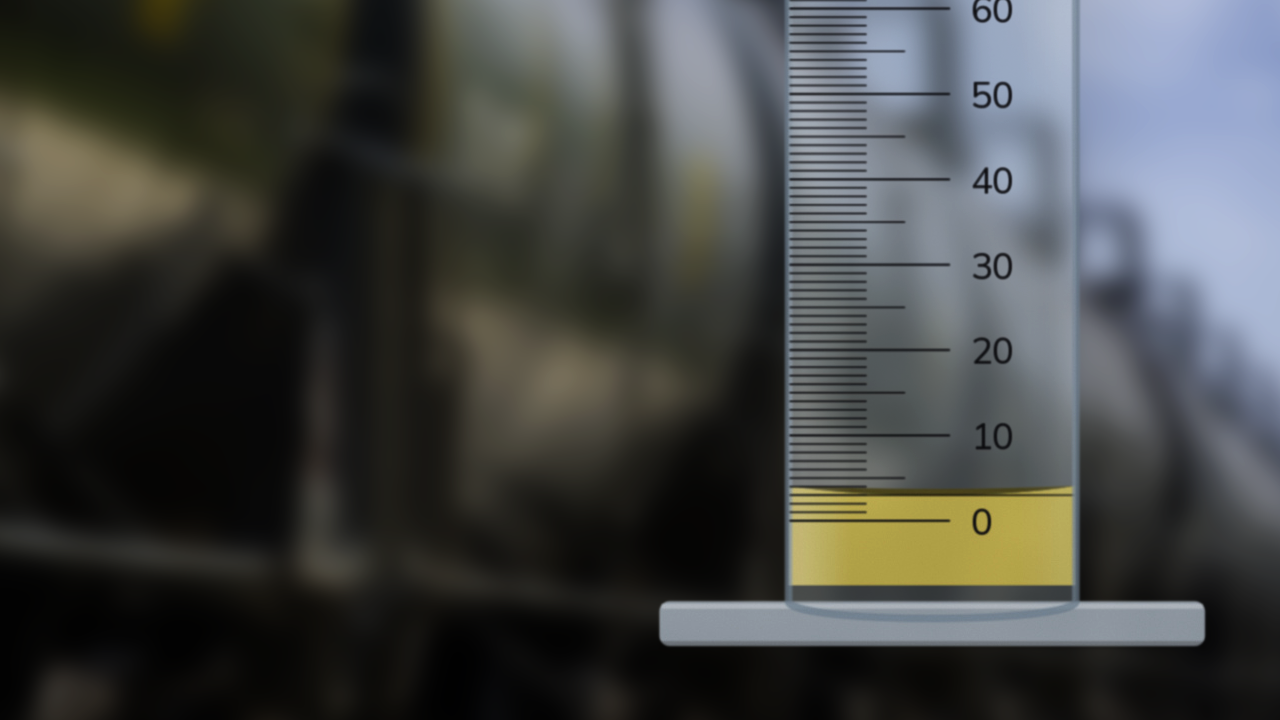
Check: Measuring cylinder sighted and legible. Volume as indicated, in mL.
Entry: 3 mL
